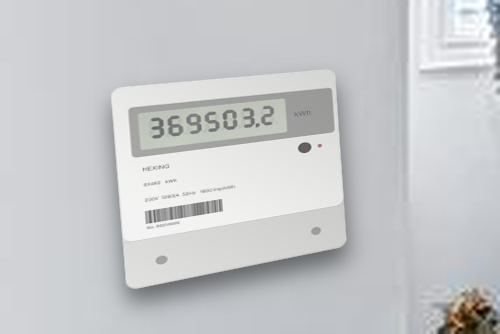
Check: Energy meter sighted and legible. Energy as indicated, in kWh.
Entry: 369503.2 kWh
